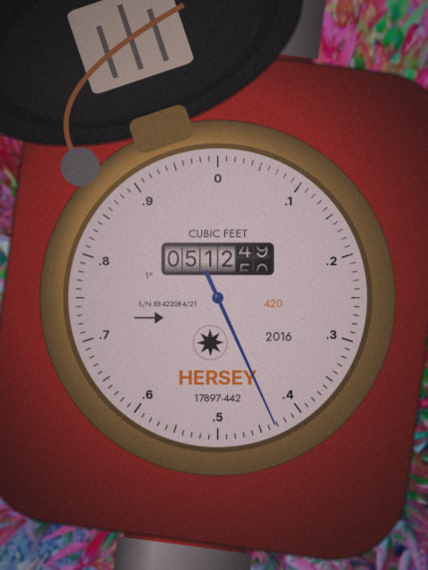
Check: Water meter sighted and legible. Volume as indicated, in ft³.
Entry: 51249.43 ft³
